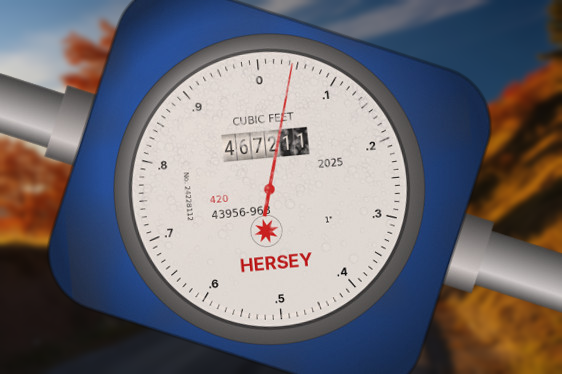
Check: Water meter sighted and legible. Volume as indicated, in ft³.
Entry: 467211.04 ft³
